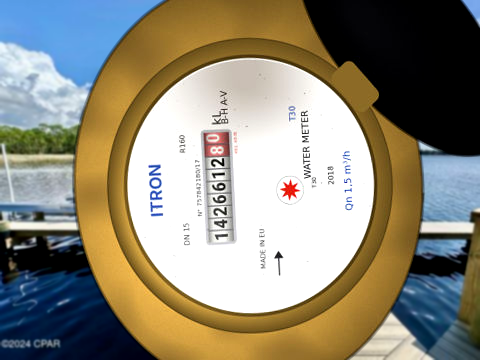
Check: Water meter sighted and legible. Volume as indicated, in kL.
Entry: 1426612.80 kL
